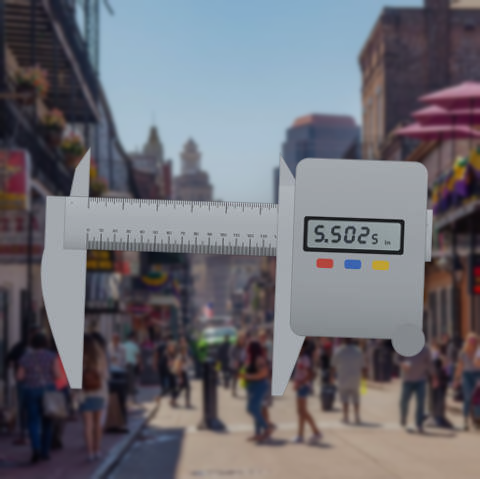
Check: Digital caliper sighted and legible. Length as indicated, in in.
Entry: 5.5025 in
